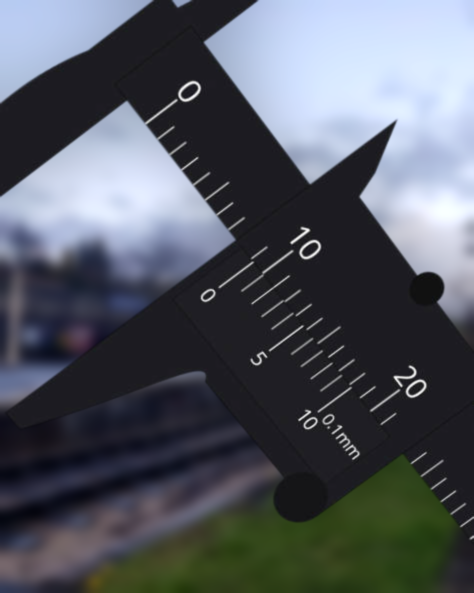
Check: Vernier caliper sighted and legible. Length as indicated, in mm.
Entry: 9.2 mm
